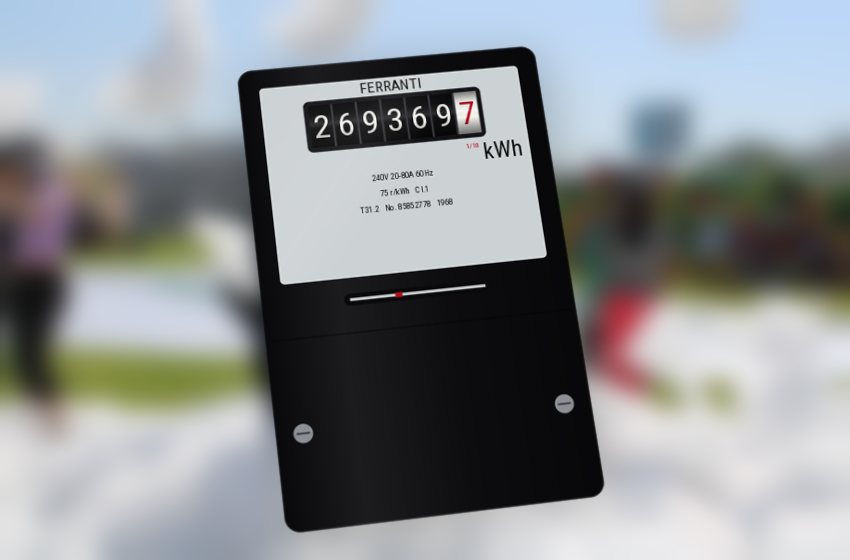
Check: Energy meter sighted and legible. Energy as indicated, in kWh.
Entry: 269369.7 kWh
